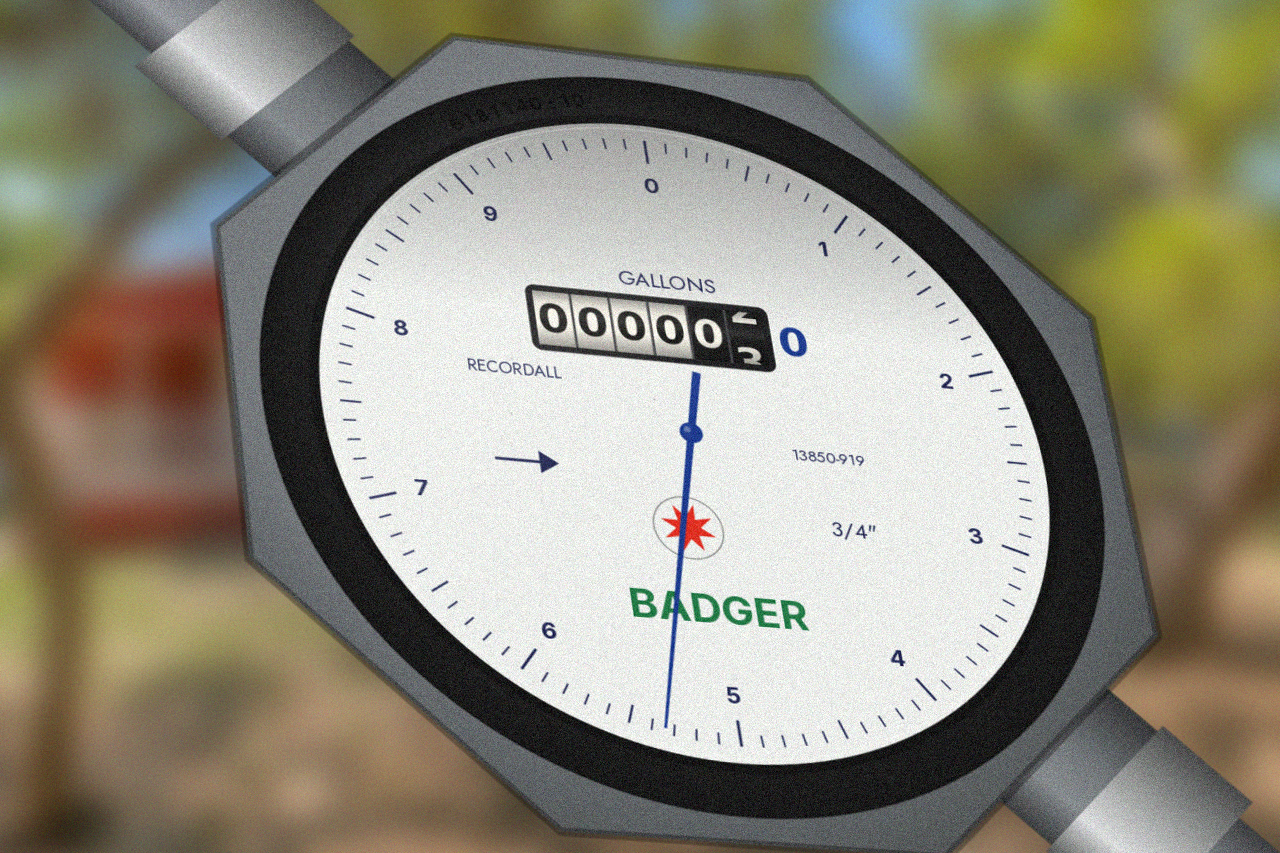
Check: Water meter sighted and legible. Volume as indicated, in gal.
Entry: 25.3 gal
